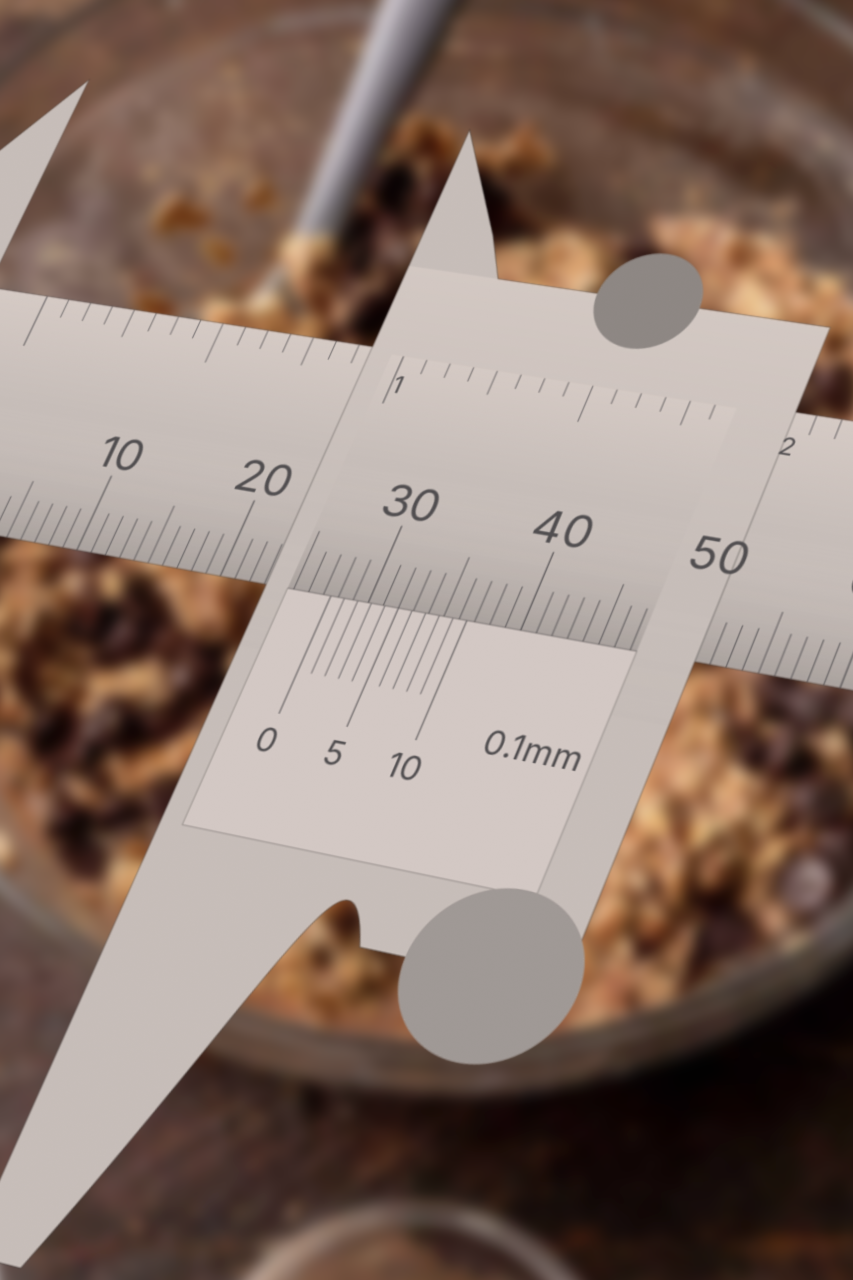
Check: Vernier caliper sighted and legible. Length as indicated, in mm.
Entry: 27.5 mm
